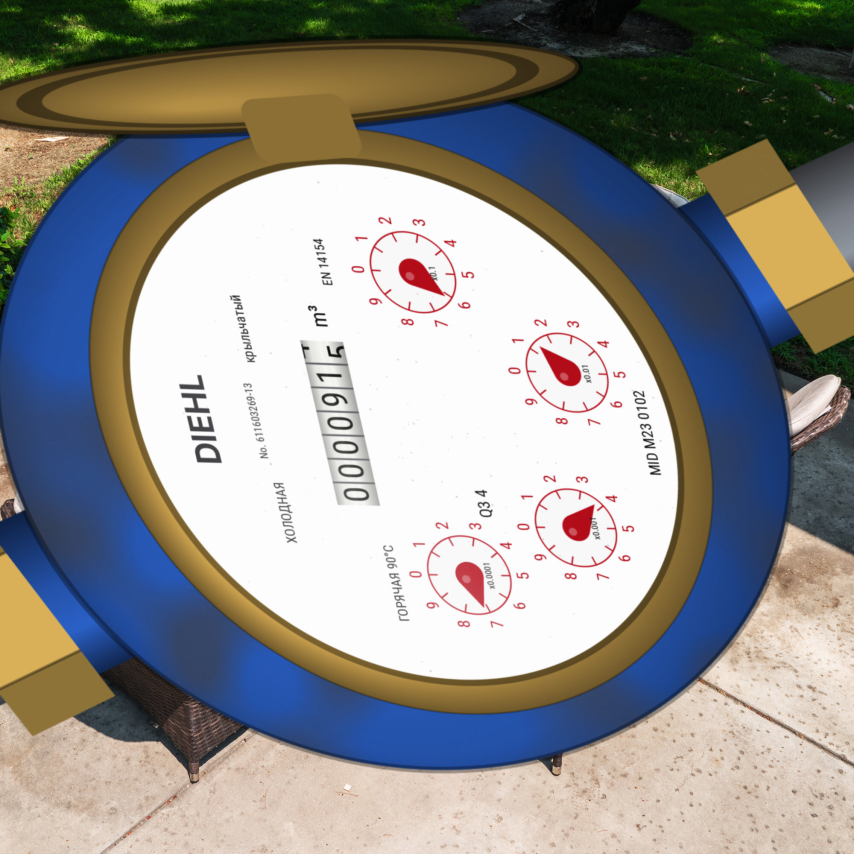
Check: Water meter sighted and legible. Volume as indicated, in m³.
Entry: 914.6137 m³
